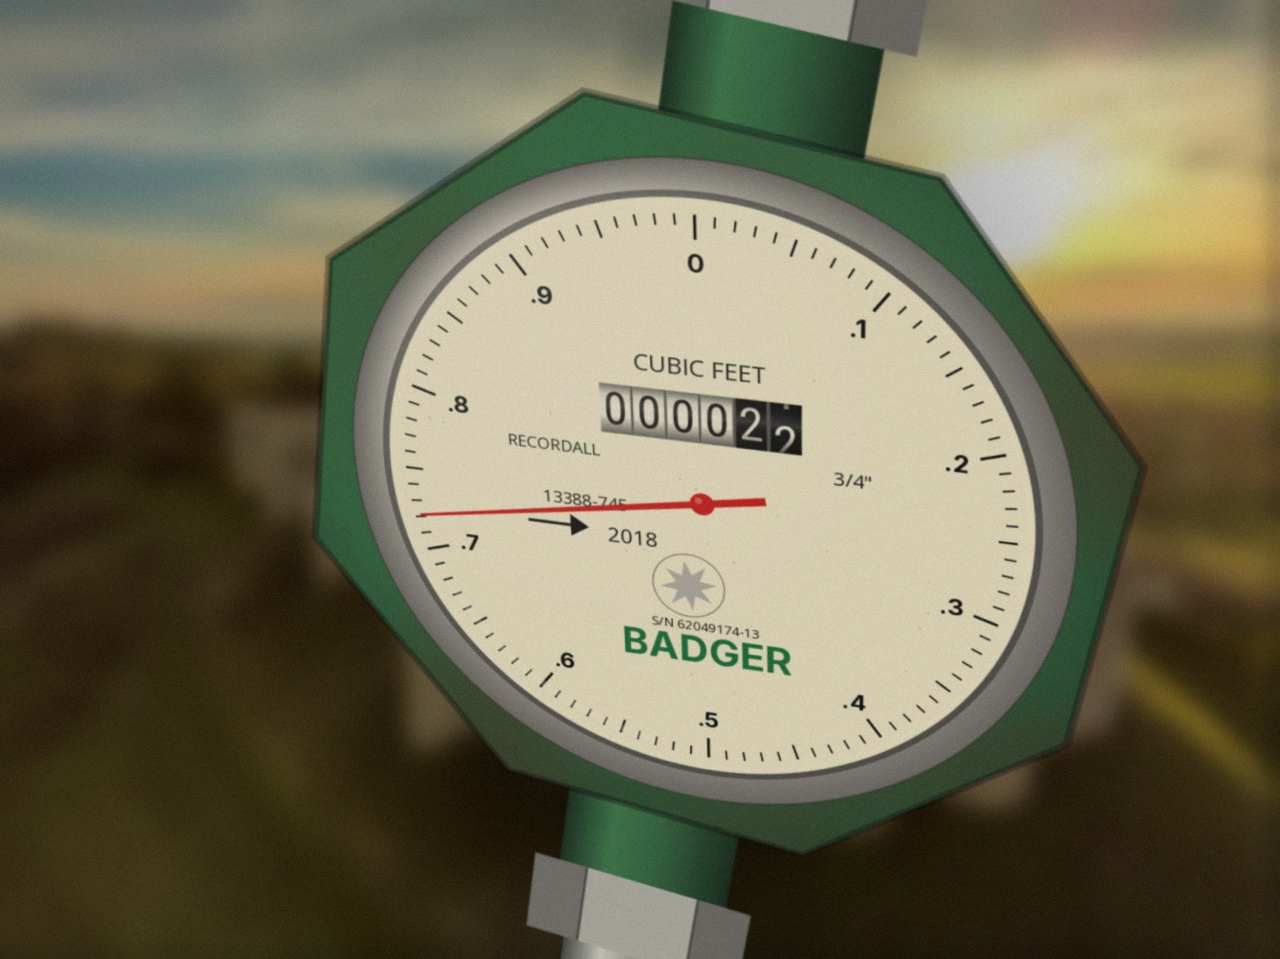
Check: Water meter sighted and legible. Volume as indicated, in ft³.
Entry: 21.72 ft³
